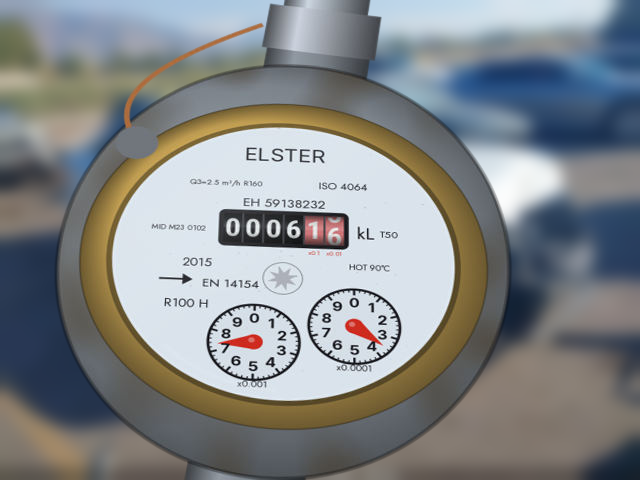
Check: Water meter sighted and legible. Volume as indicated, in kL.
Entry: 6.1573 kL
